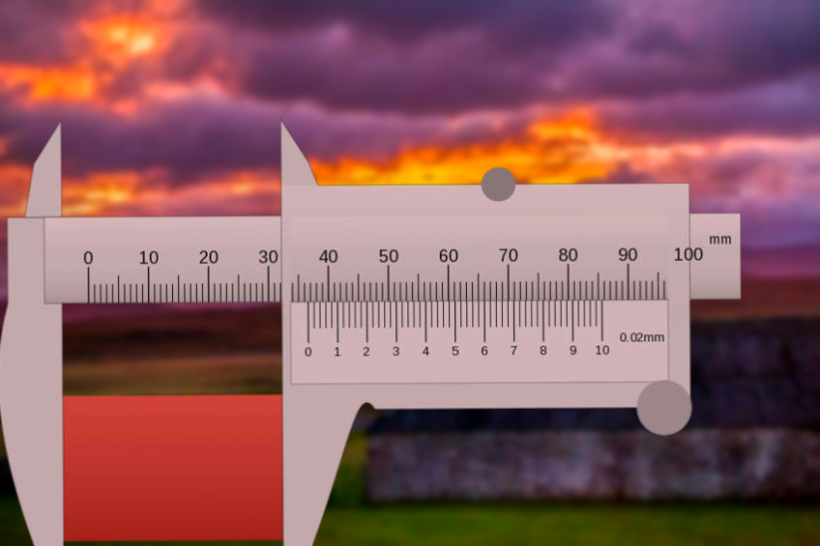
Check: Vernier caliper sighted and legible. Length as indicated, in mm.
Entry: 36.6 mm
